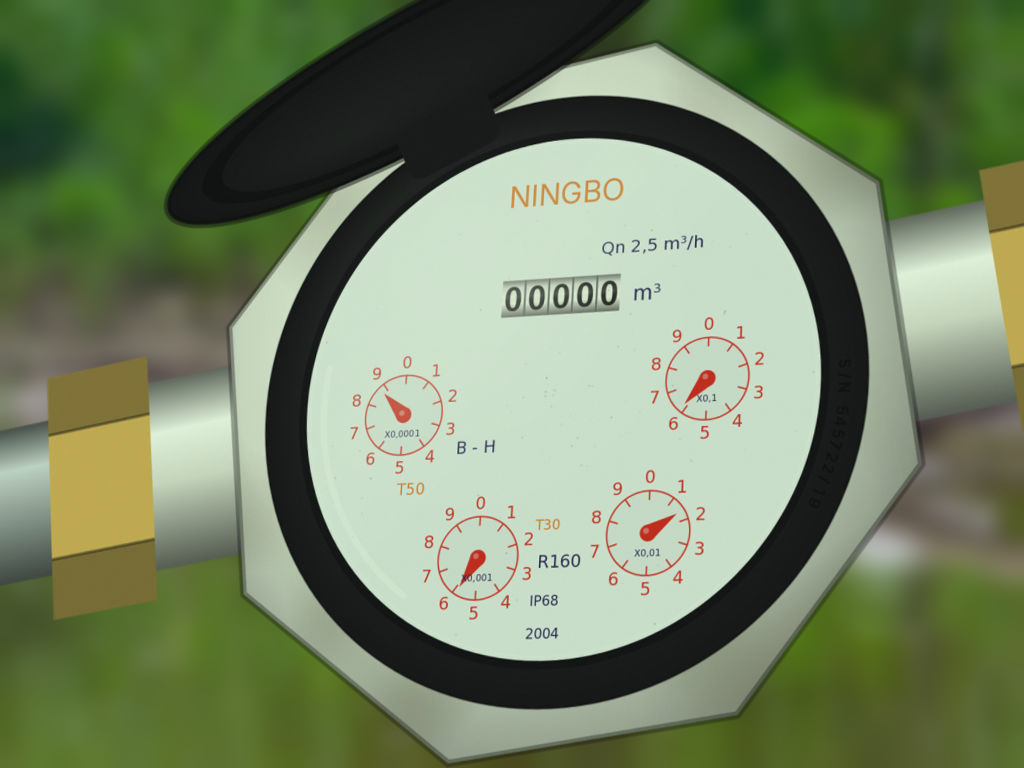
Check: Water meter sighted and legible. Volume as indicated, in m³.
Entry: 0.6158 m³
